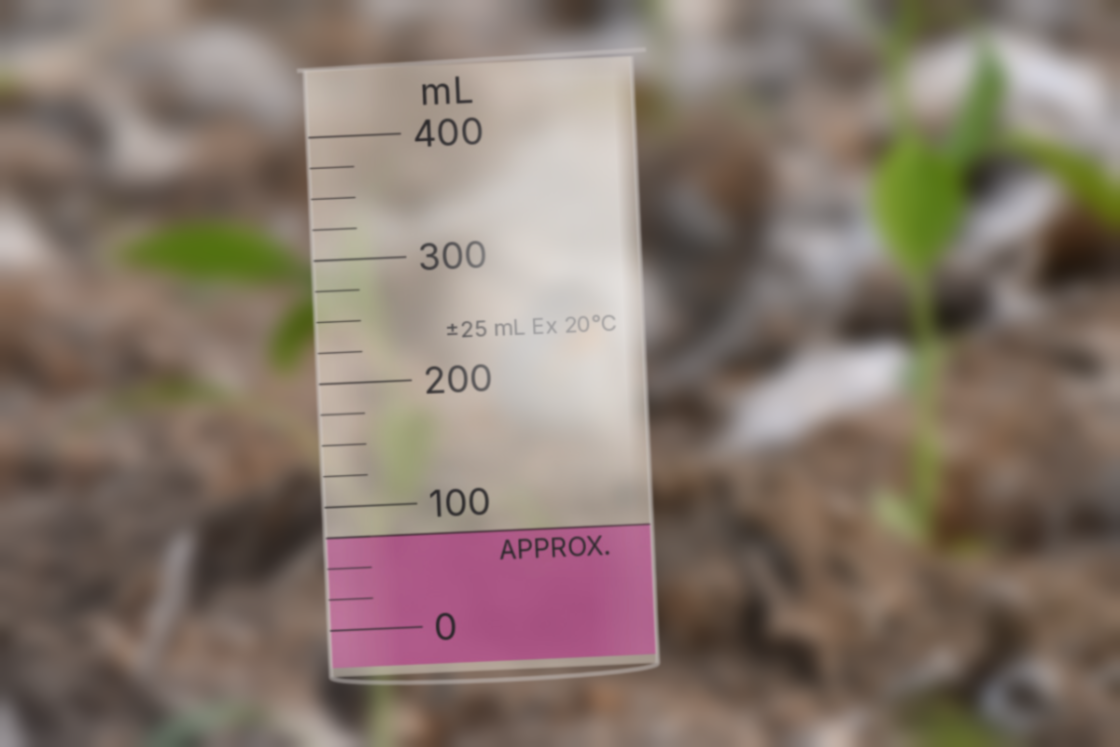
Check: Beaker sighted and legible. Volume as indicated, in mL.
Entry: 75 mL
